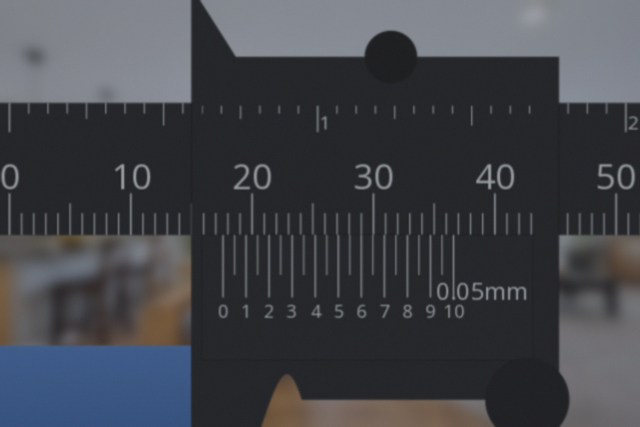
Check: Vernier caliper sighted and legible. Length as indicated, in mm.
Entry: 17.6 mm
